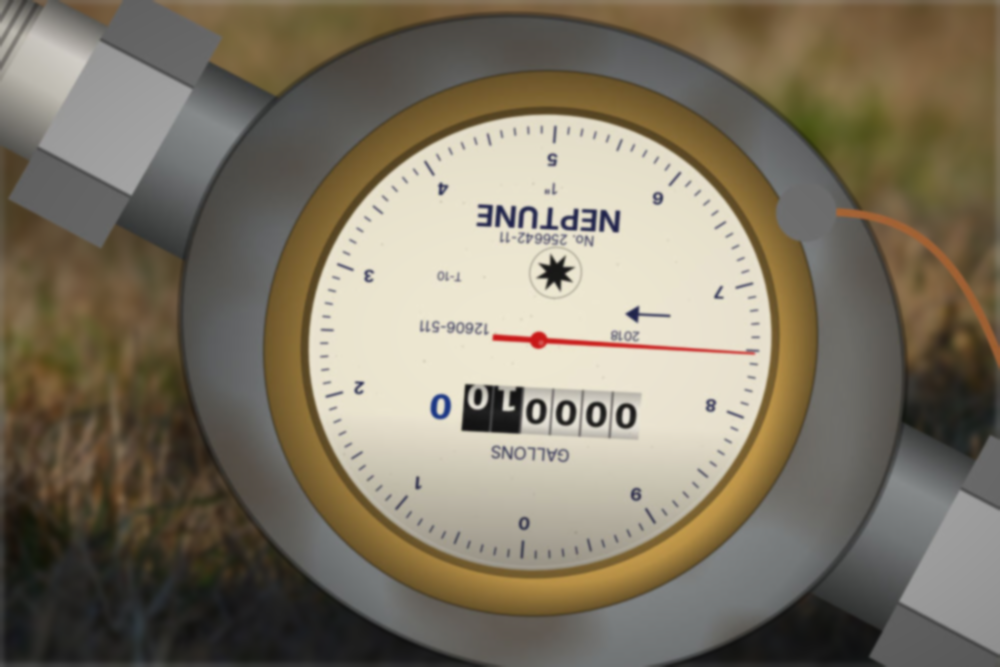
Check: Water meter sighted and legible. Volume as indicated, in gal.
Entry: 97.5 gal
